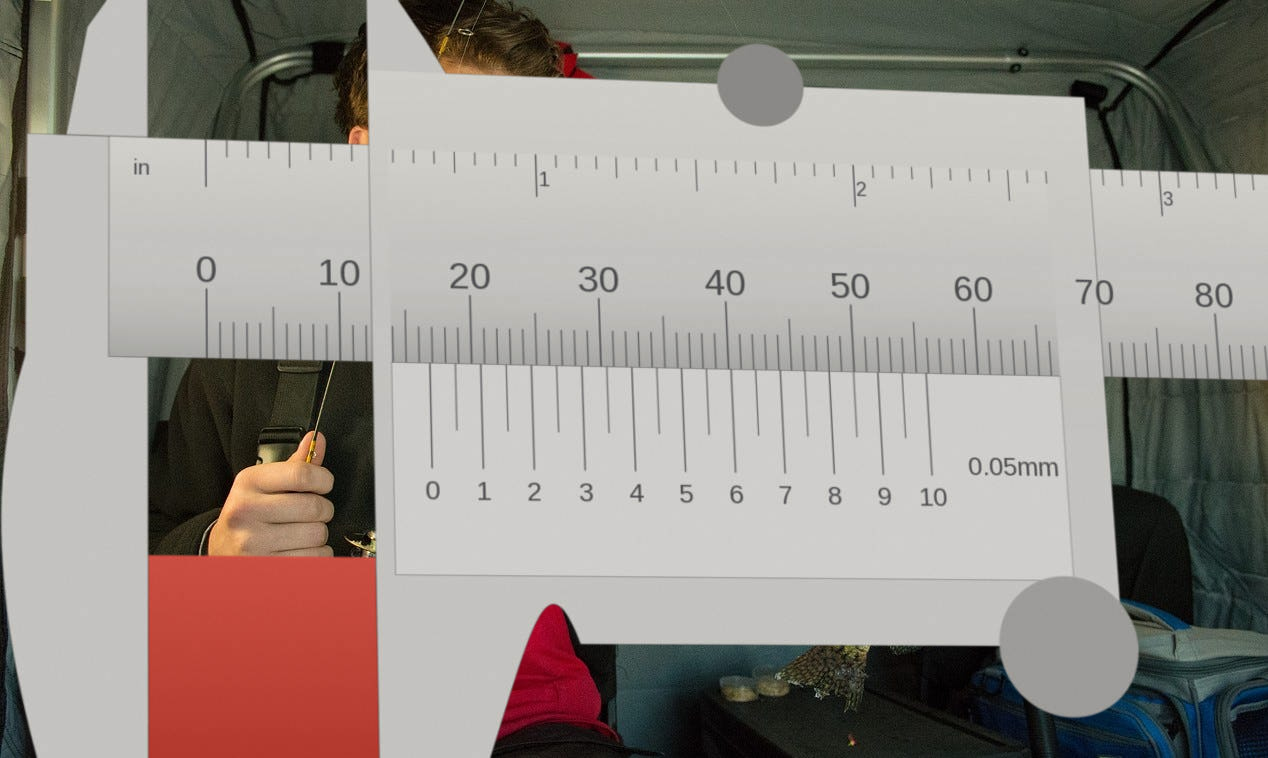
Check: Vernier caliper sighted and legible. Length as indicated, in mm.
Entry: 16.8 mm
